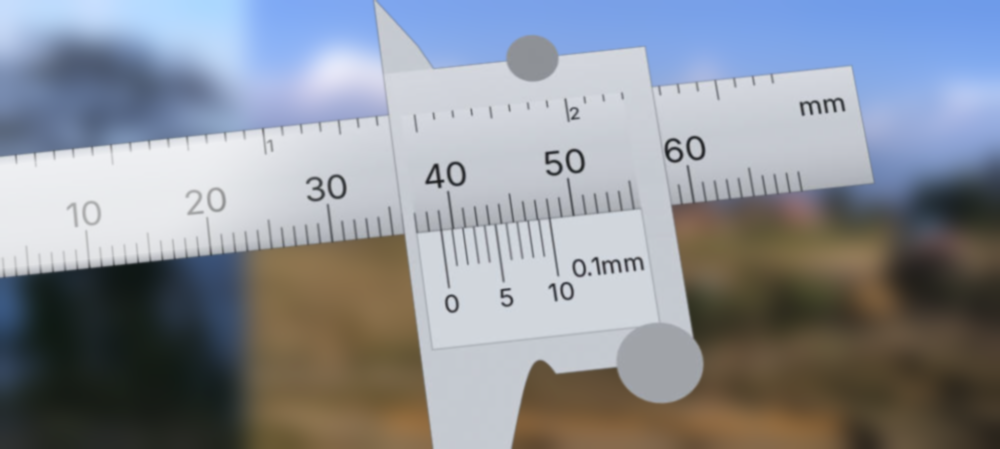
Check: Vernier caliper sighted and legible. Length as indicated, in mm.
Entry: 39.0 mm
